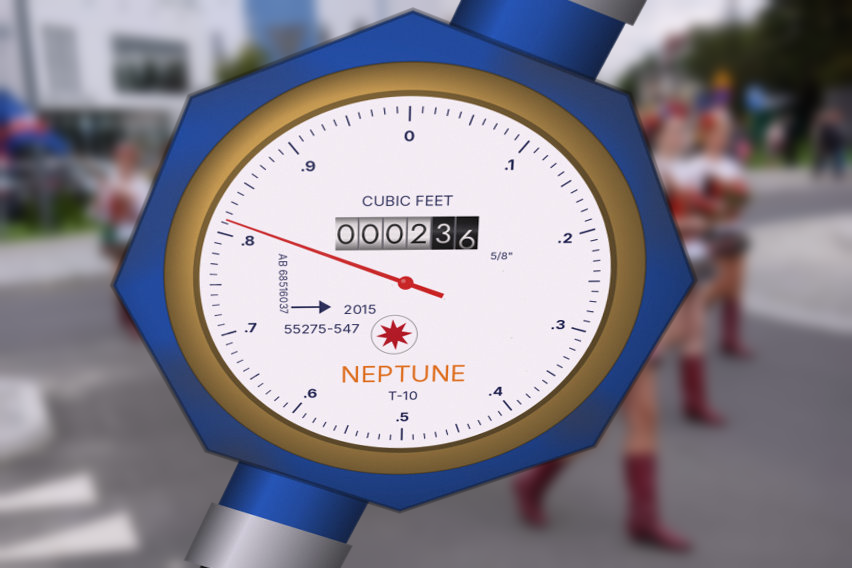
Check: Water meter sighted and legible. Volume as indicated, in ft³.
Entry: 235.81 ft³
